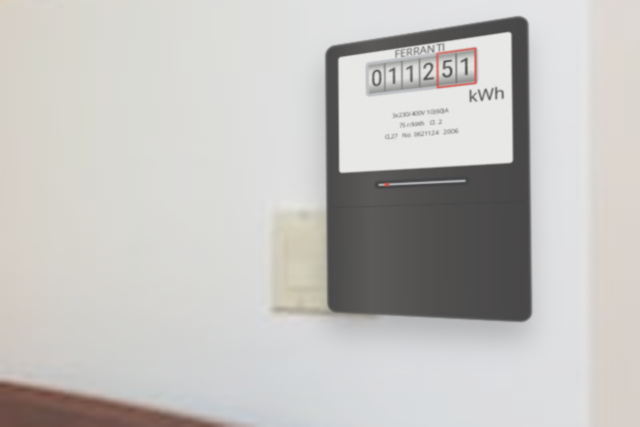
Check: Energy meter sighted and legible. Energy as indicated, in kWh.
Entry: 112.51 kWh
